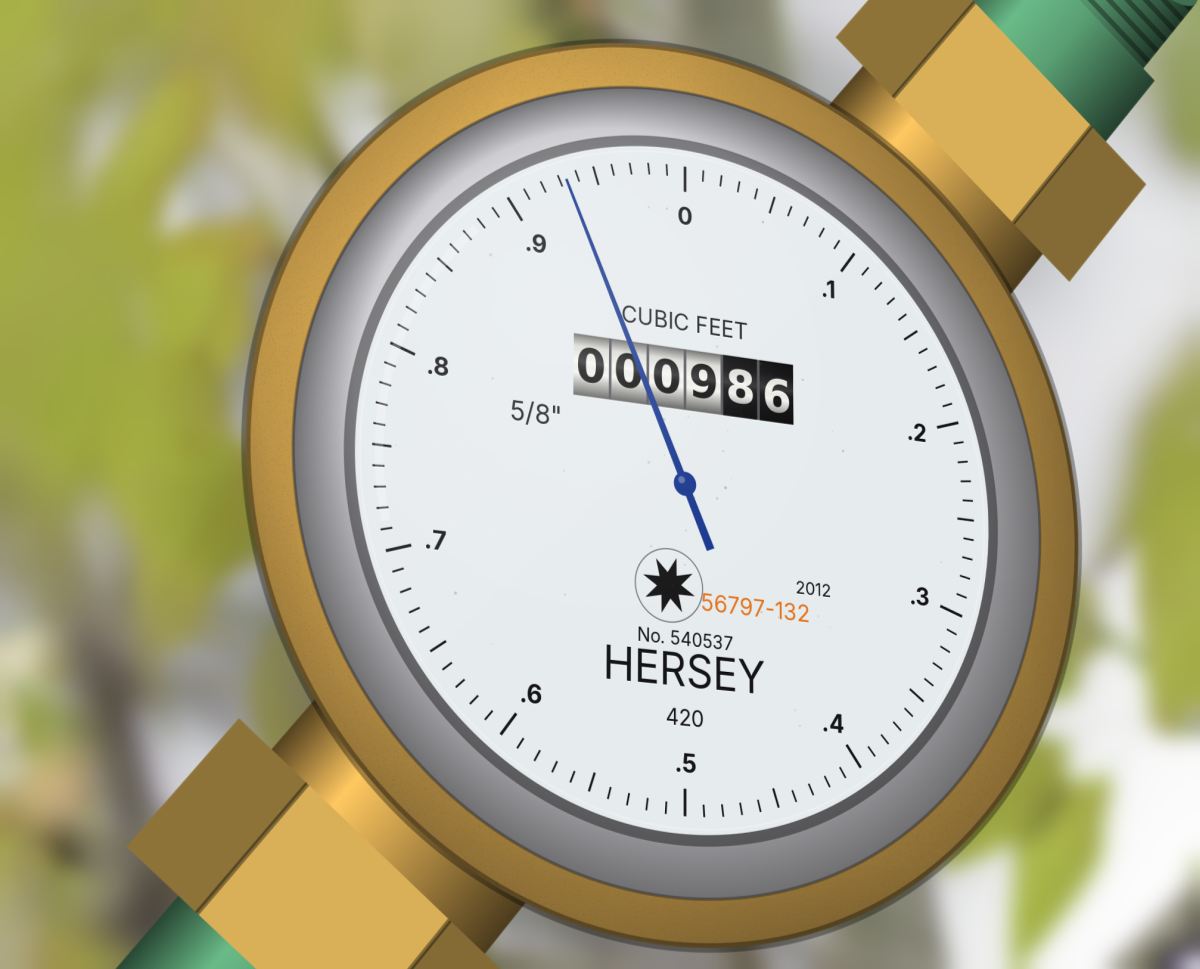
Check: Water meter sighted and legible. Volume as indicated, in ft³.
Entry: 985.93 ft³
